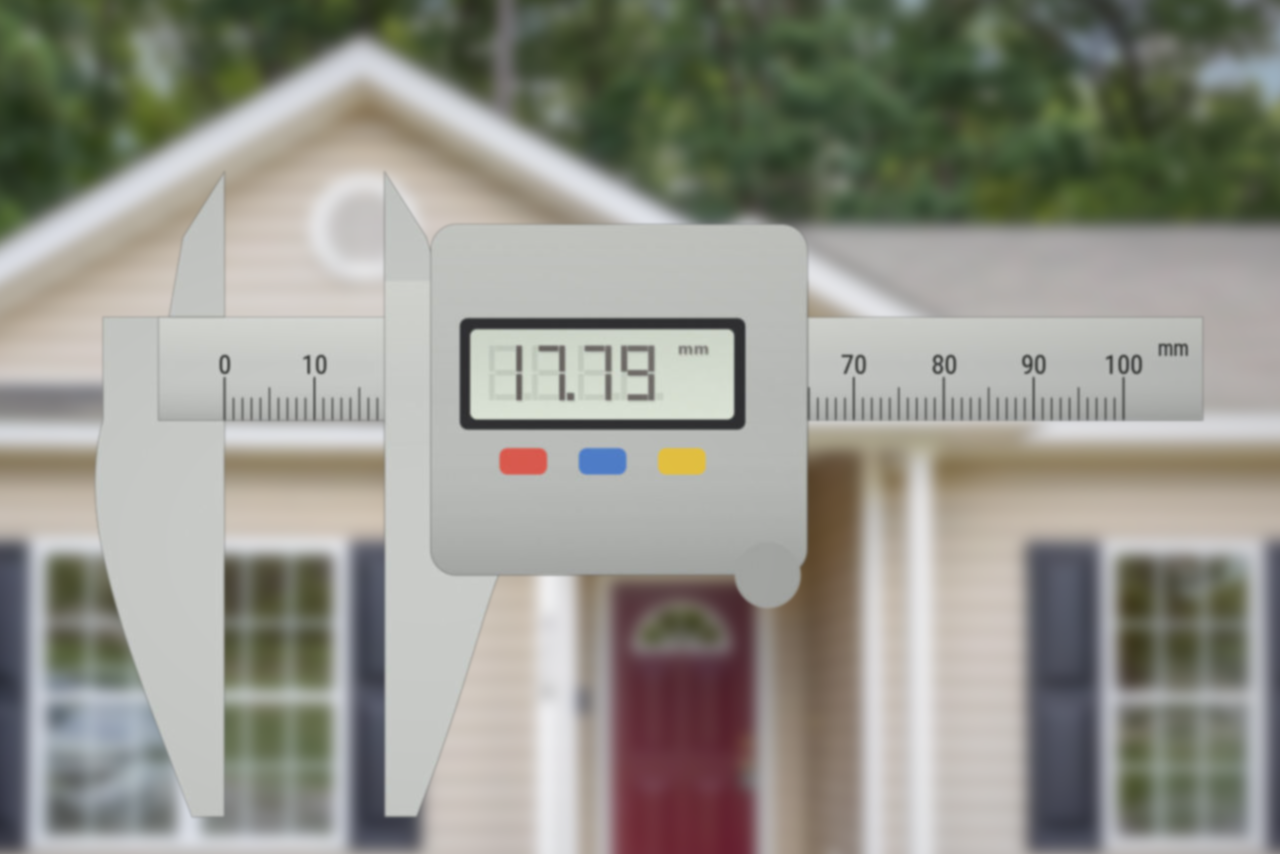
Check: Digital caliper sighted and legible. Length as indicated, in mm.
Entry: 17.79 mm
